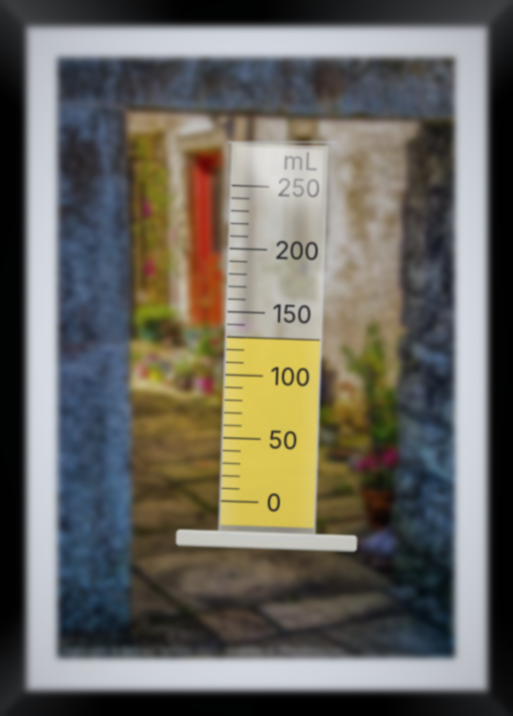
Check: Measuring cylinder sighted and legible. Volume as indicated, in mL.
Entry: 130 mL
